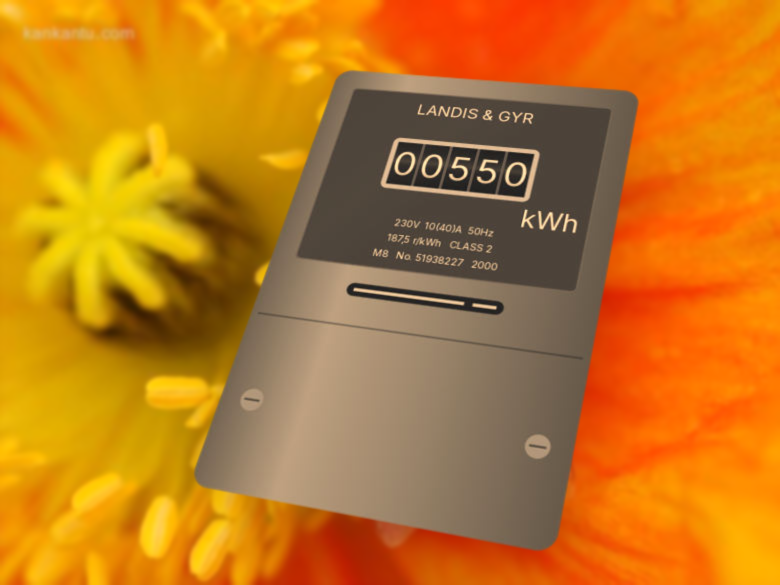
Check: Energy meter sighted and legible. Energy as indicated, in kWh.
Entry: 550 kWh
